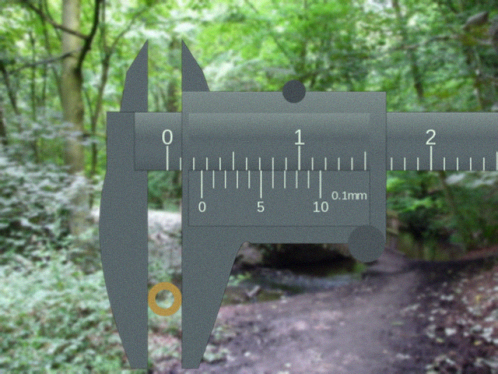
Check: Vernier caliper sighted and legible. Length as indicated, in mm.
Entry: 2.6 mm
